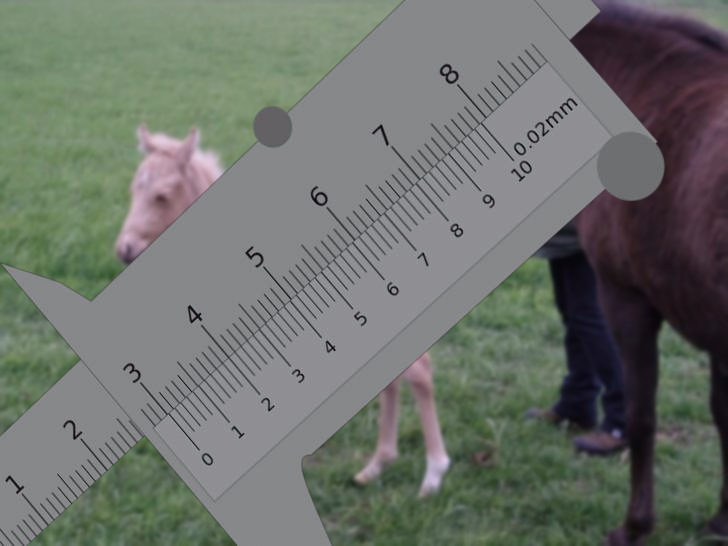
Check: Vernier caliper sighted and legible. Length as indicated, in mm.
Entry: 30.2 mm
